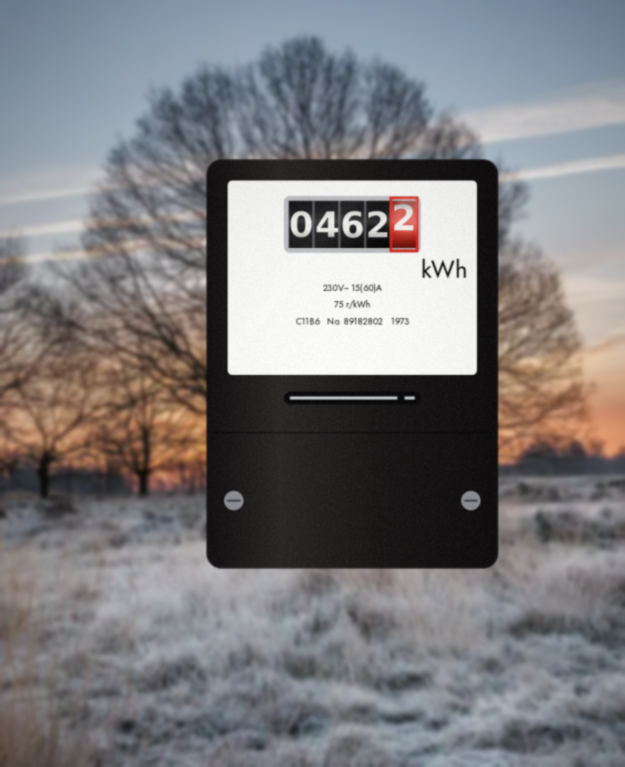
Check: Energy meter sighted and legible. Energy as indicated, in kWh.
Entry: 462.2 kWh
